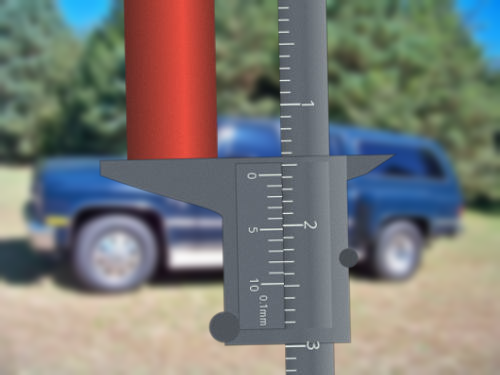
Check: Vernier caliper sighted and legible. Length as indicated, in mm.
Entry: 15.8 mm
